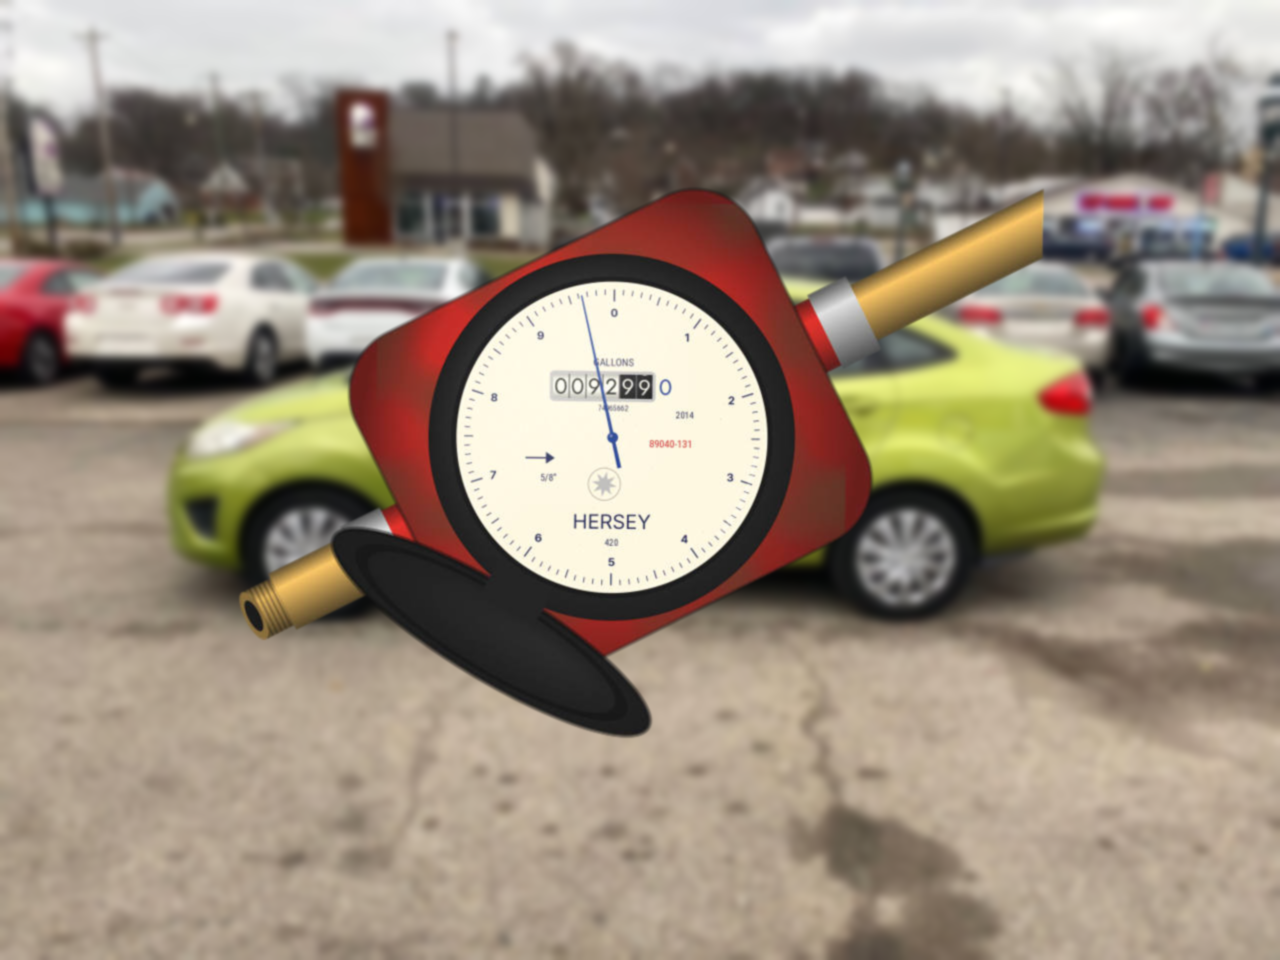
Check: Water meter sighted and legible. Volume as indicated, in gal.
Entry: 92989.6 gal
